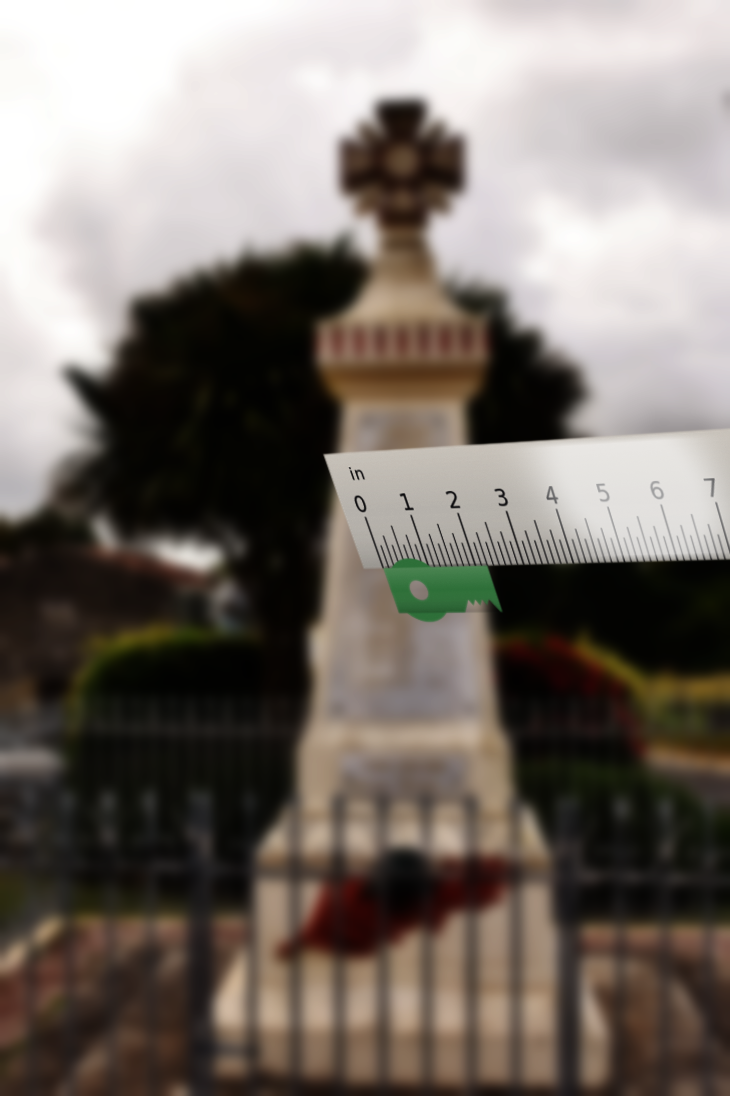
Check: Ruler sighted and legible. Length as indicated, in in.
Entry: 2.25 in
